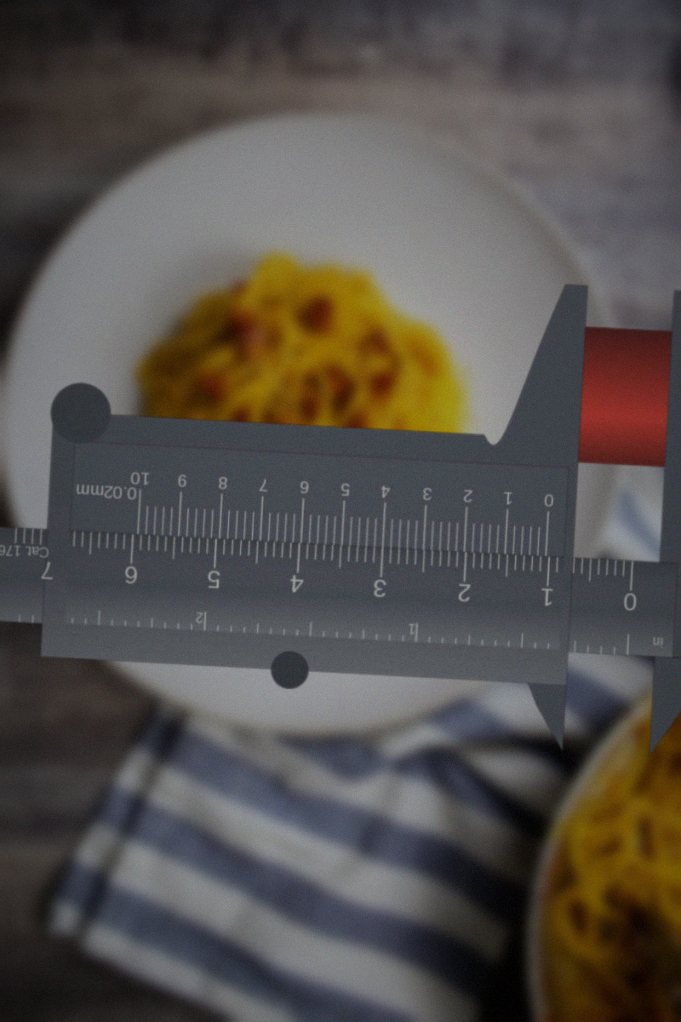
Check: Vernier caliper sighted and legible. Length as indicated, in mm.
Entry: 10.4 mm
